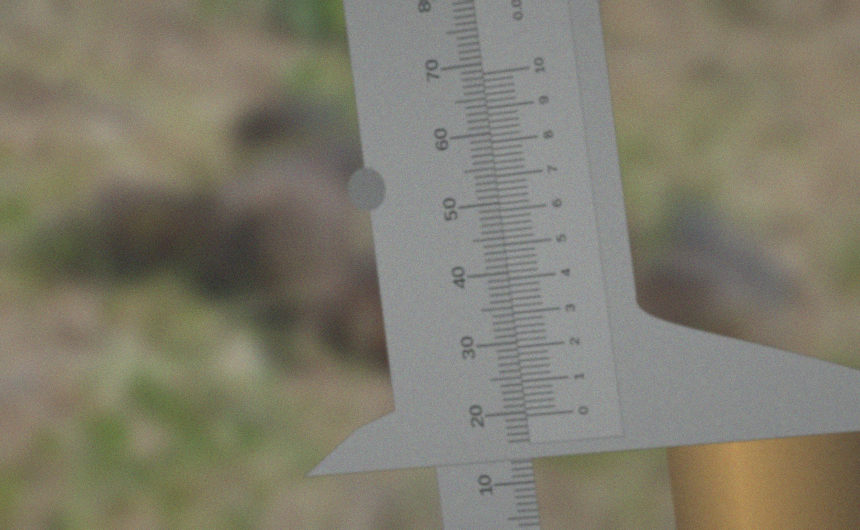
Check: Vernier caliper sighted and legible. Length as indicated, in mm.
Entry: 19.5 mm
